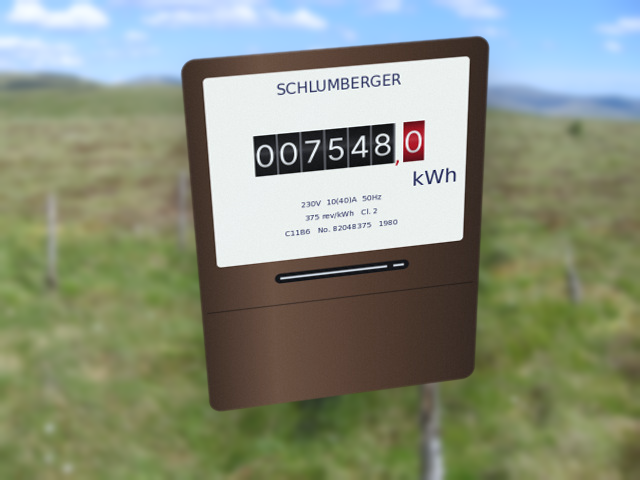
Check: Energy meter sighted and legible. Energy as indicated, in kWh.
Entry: 7548.0 kWh
